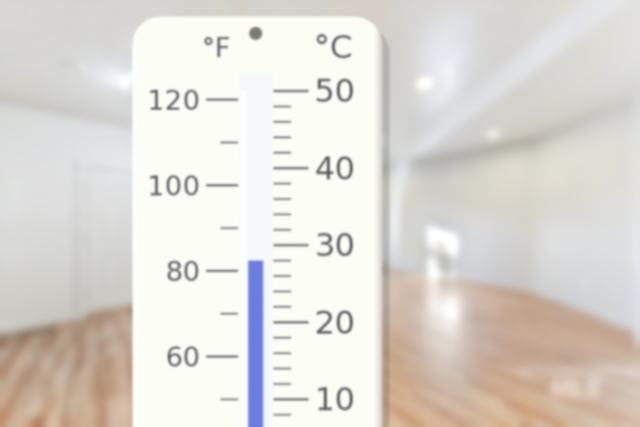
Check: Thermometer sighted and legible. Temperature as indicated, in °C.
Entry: 28 °C
